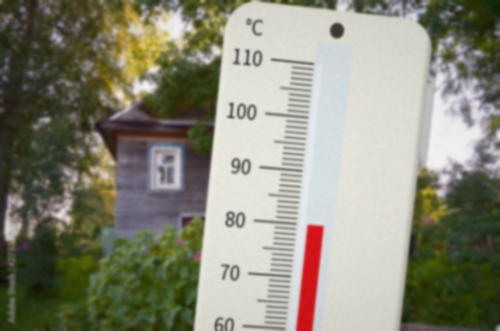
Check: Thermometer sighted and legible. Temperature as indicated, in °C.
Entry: 80 °C
